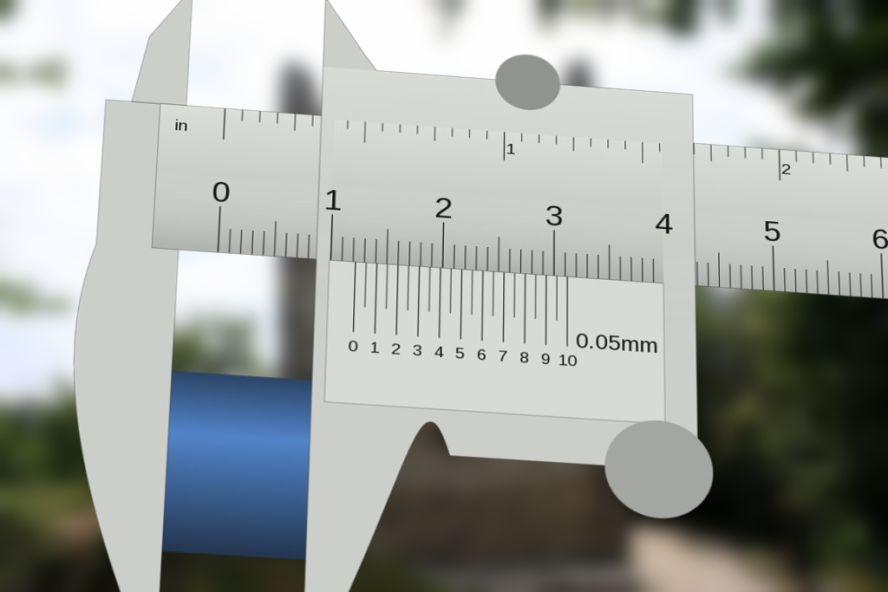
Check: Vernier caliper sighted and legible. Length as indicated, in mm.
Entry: 12.2 mm
